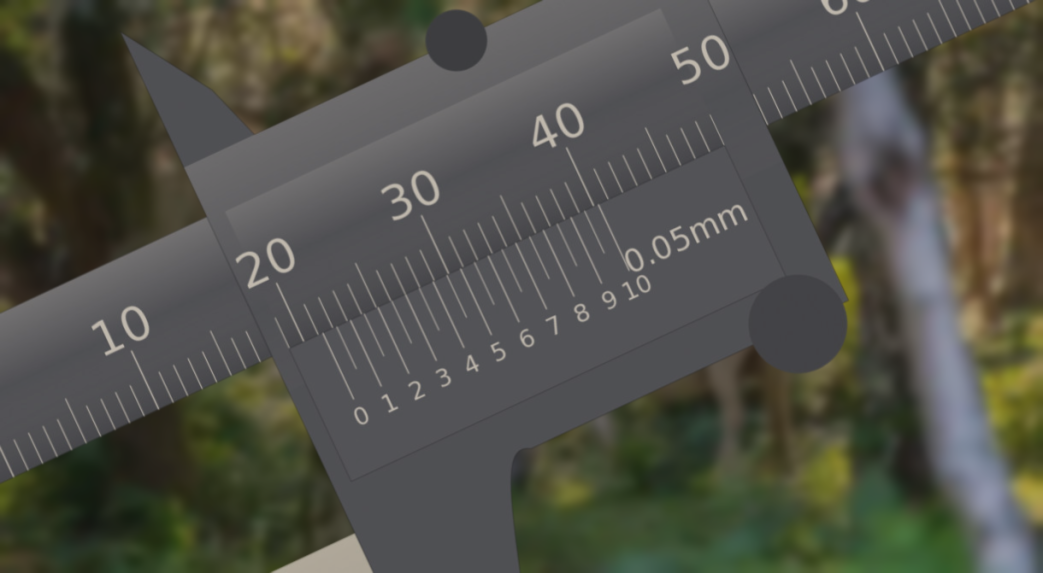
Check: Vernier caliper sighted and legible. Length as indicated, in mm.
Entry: 21.3 mm
